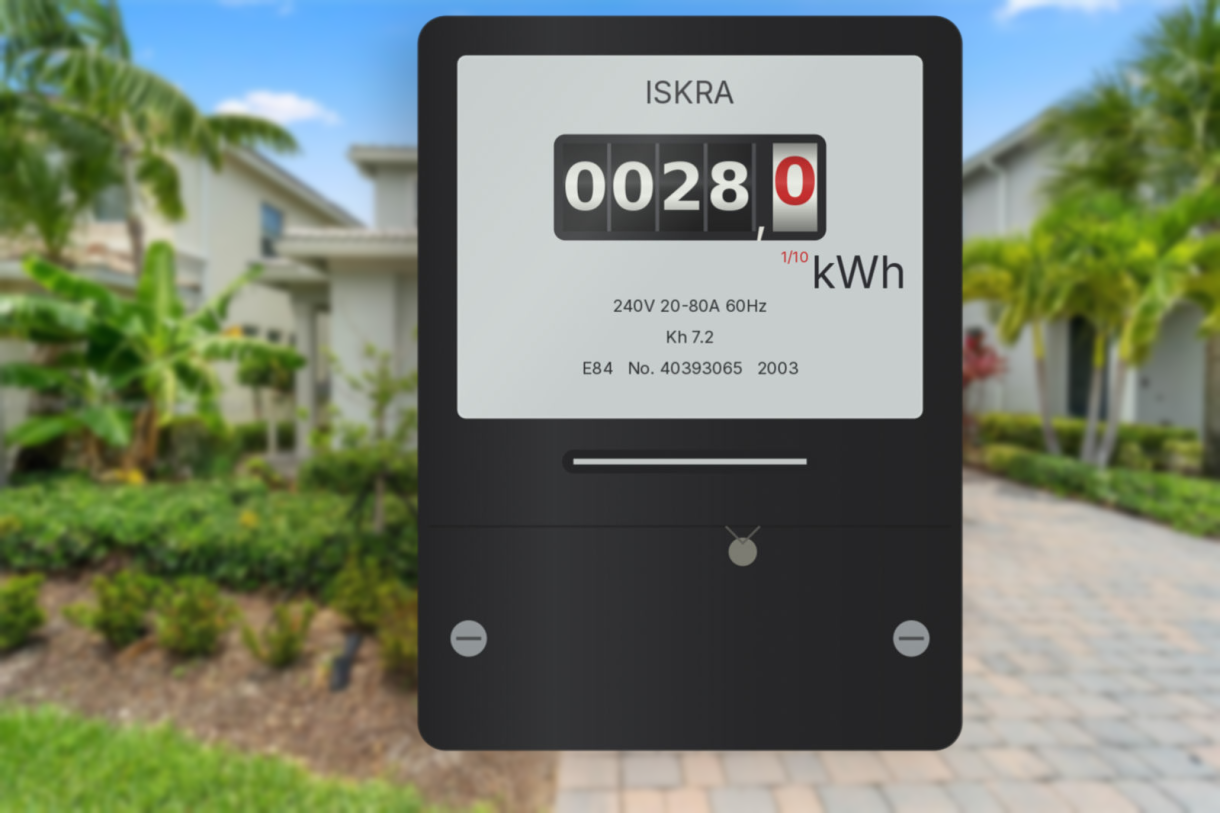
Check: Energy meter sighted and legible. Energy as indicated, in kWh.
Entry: 28.0 kWh
